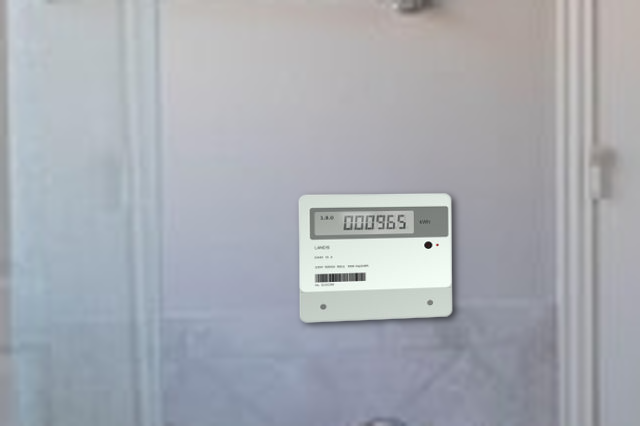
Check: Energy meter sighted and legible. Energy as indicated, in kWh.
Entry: 965 kWh
